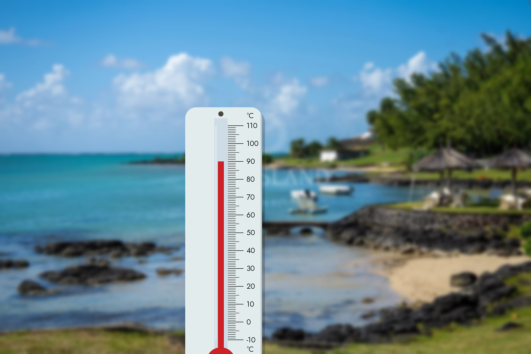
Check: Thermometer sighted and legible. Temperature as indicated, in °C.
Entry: 90 °C
